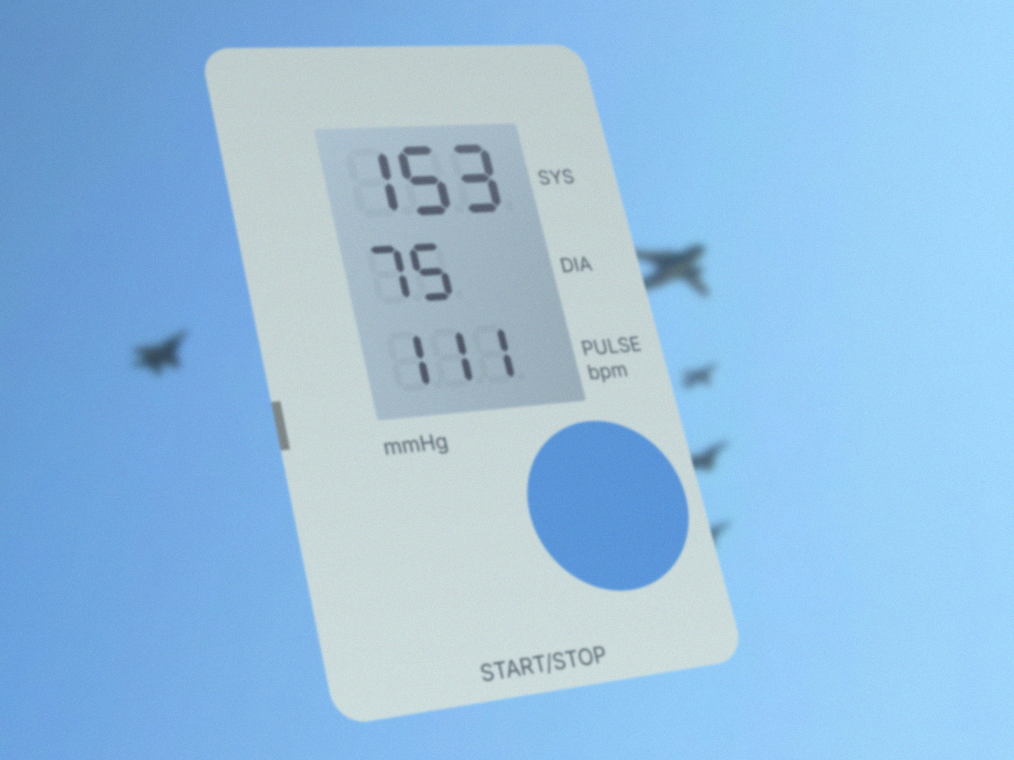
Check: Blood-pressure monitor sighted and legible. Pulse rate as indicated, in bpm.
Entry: 111 bpm
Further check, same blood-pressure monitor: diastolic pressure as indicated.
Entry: 75 mmHg
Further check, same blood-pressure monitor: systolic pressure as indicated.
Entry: 153 mmHg
